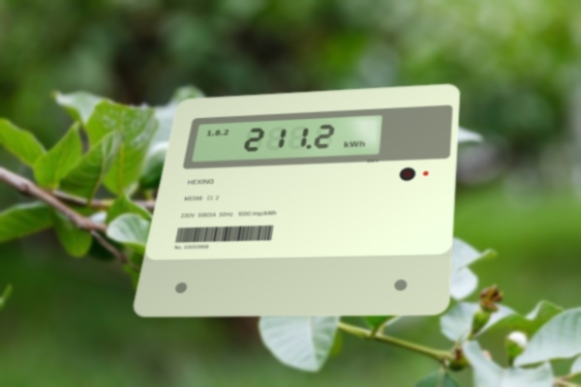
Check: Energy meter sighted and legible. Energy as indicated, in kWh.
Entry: 211.2 kWh
